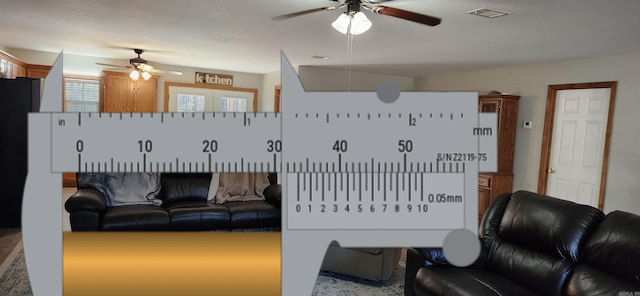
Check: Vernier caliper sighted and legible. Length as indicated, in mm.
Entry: 33.6 mm
